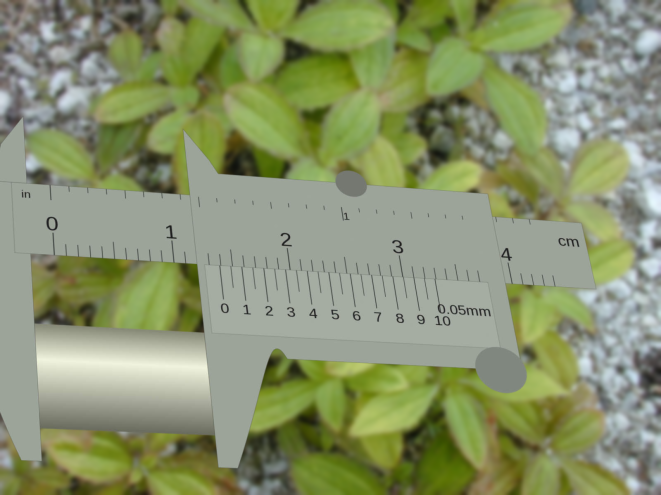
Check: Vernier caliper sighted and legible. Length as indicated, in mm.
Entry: 13.9 mm
